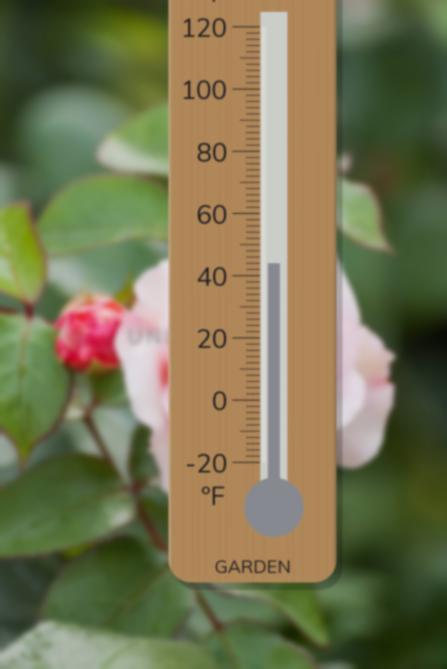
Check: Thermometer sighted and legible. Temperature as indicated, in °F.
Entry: 44 °F
